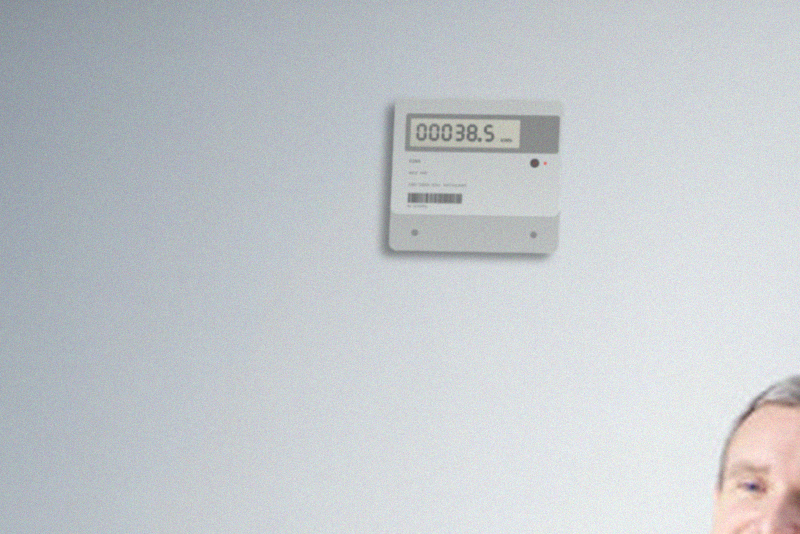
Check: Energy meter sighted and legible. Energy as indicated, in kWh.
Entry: 38.5 kWh
